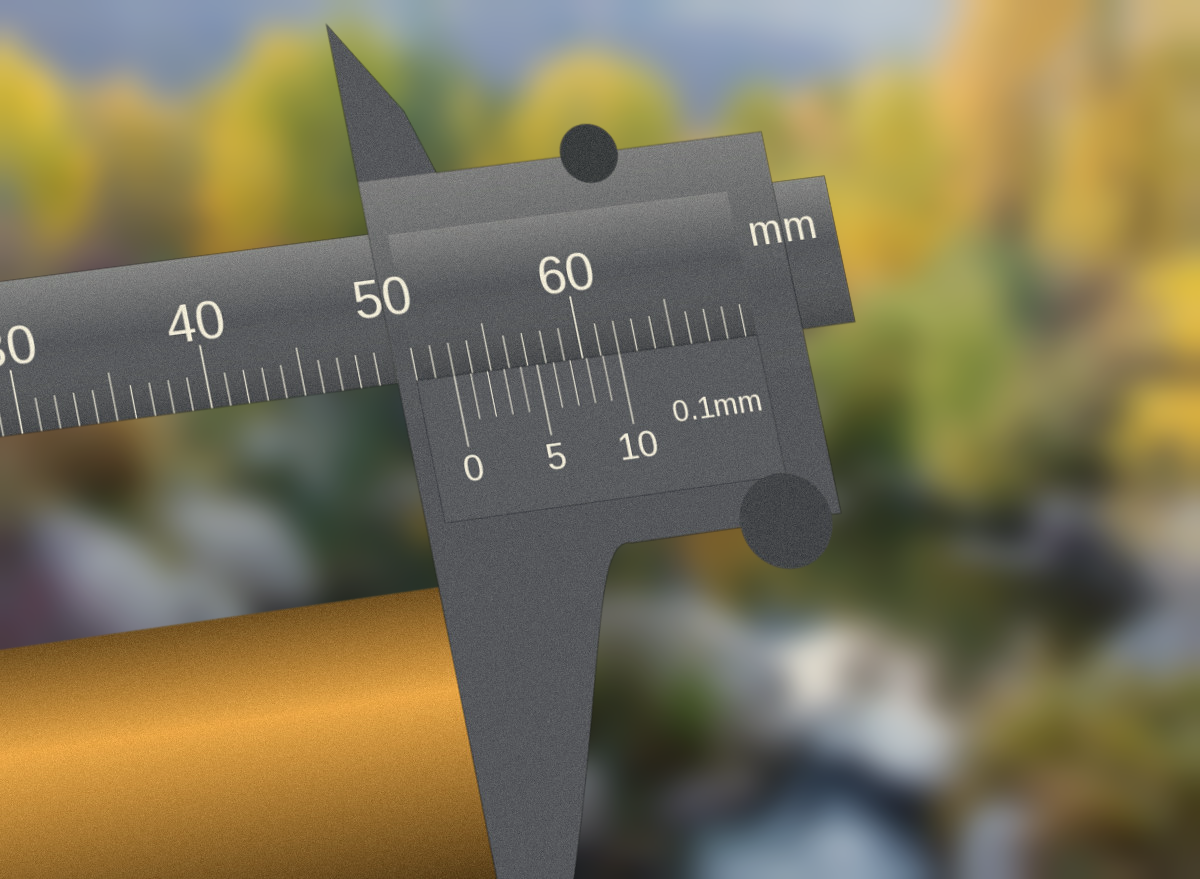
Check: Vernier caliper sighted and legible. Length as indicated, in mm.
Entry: 53.0 mm
